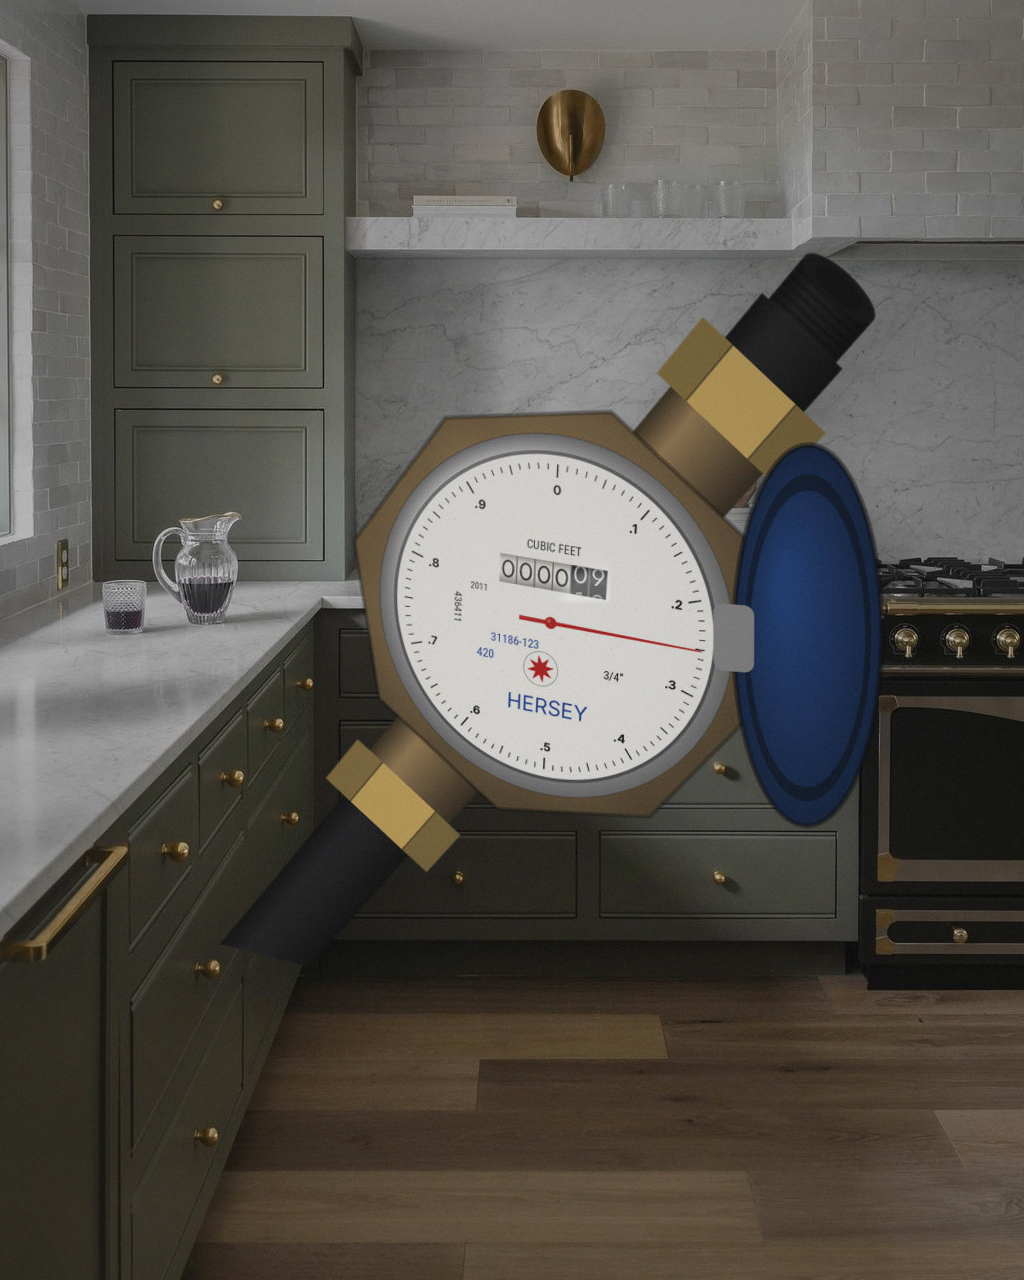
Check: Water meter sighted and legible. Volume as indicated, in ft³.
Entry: 9.25 ft³
